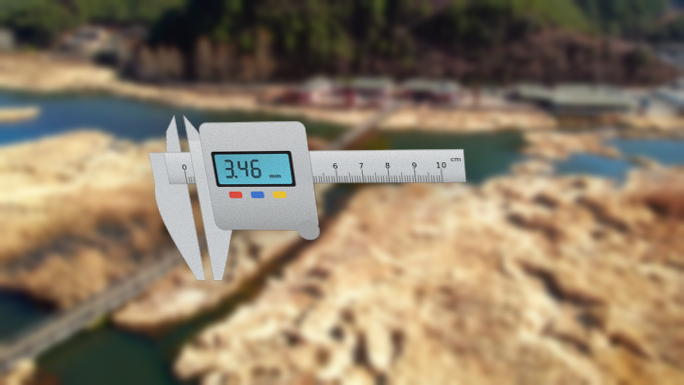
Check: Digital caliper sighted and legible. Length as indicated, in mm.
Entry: 3.46 mm
